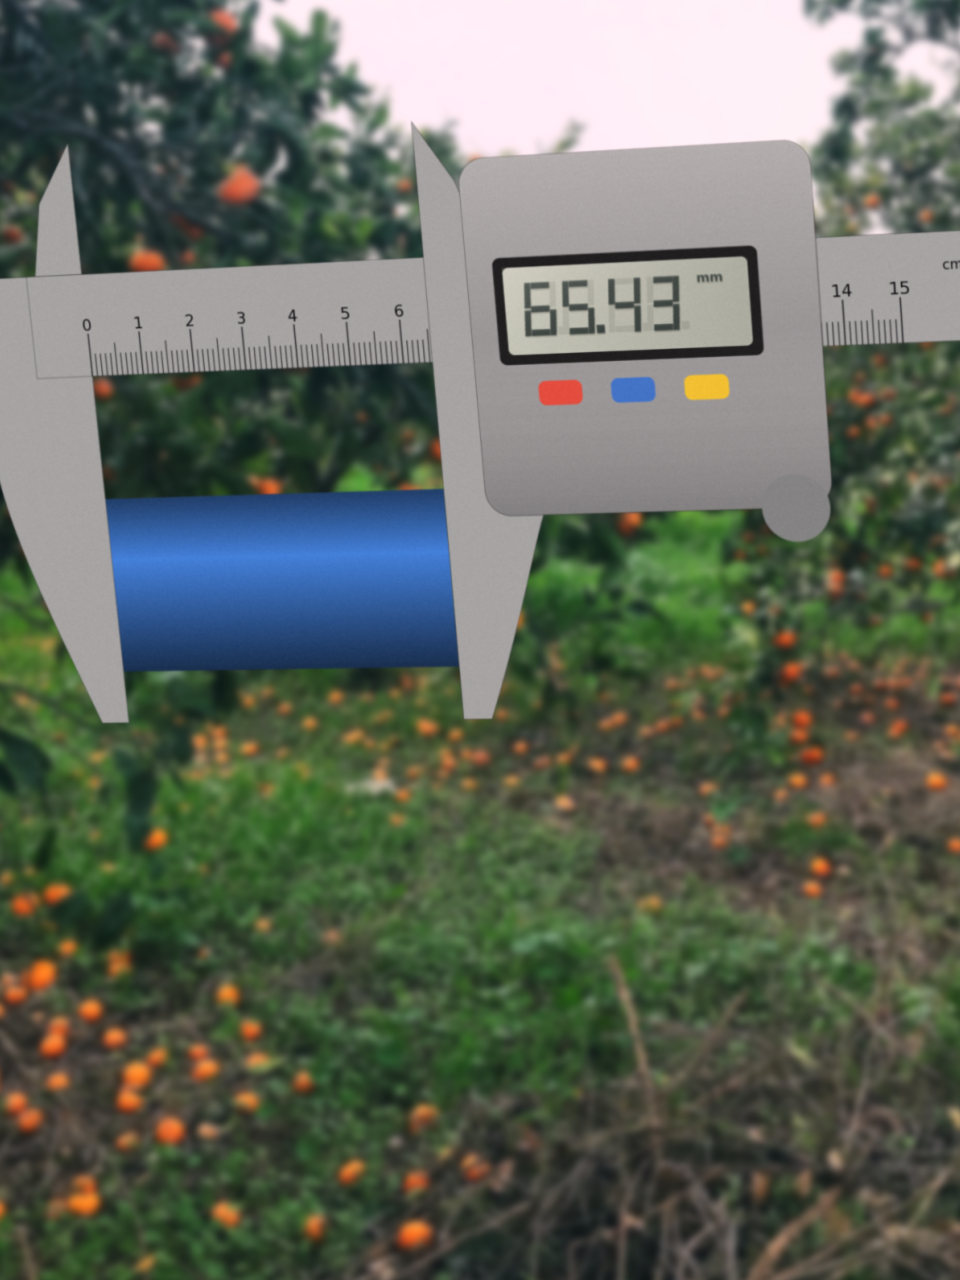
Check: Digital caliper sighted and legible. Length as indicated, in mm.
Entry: 65.43 mm
